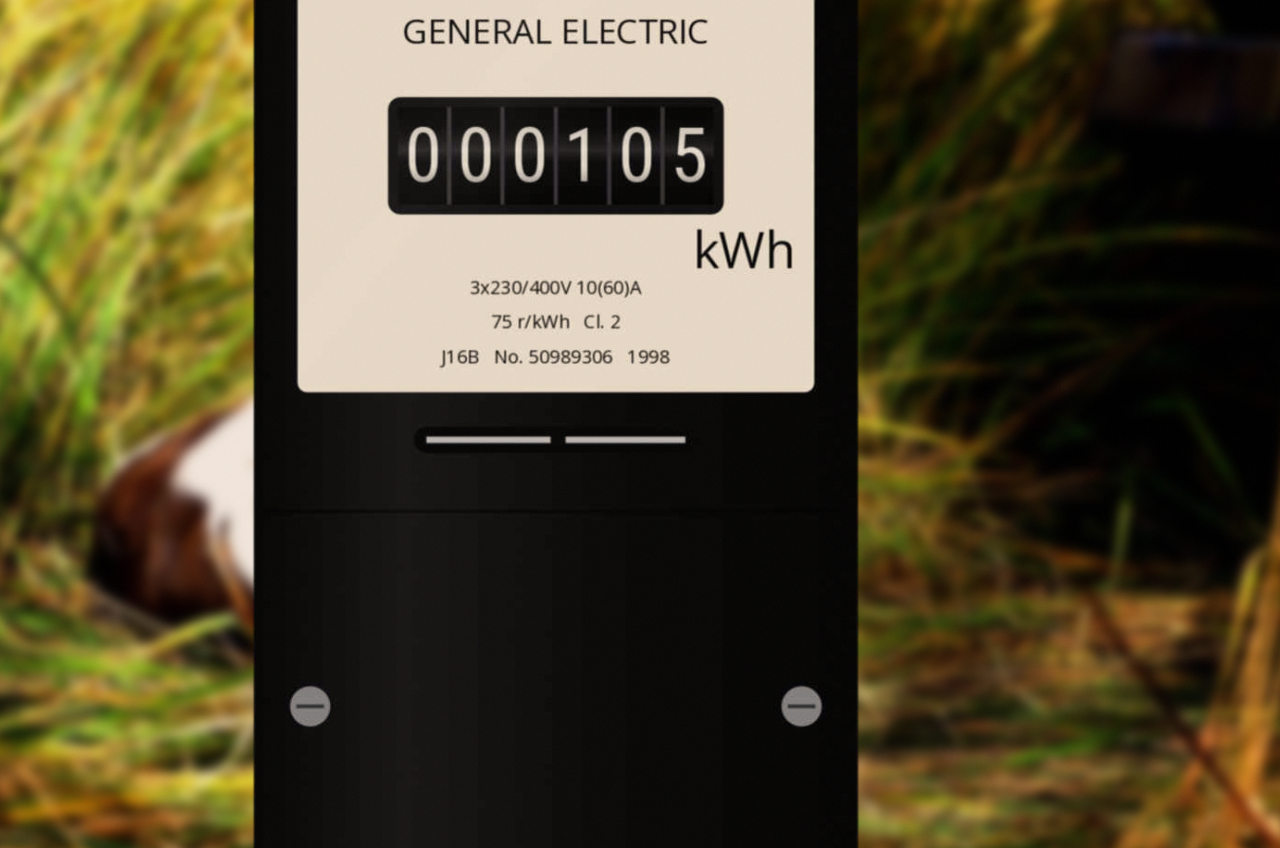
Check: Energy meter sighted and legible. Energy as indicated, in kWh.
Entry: 105 kWh
